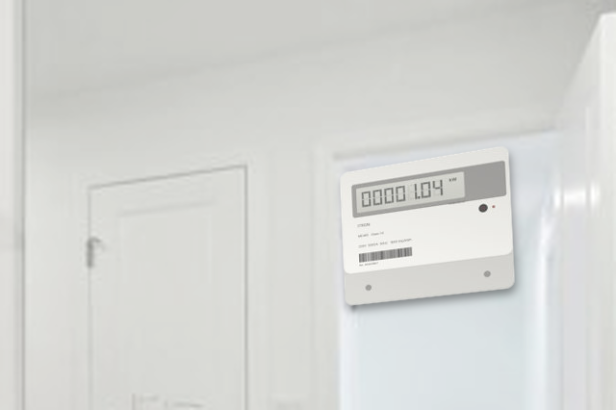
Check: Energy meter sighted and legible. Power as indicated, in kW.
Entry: 1.04 kW
